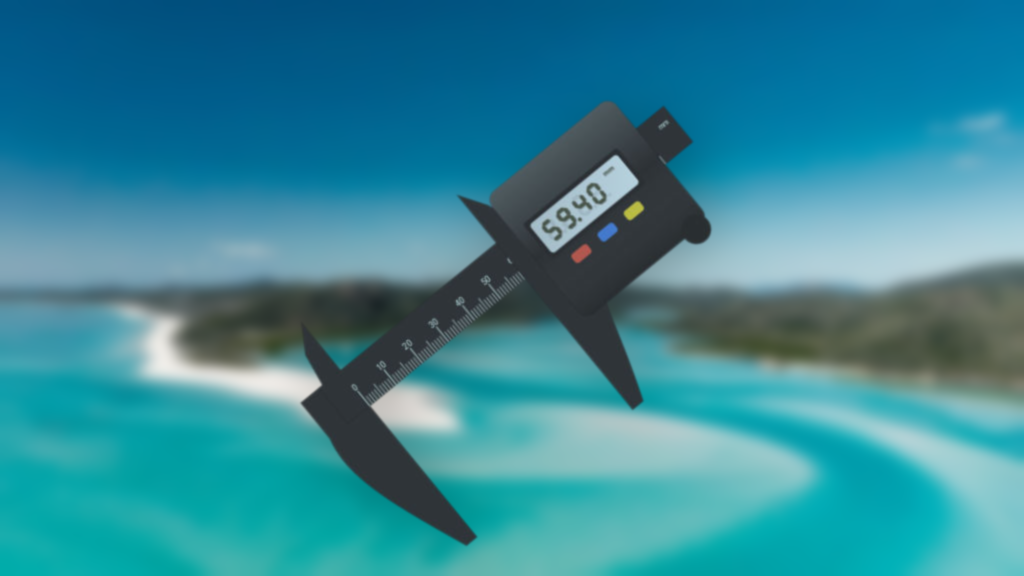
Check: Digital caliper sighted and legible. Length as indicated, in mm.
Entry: 59.40 mm
